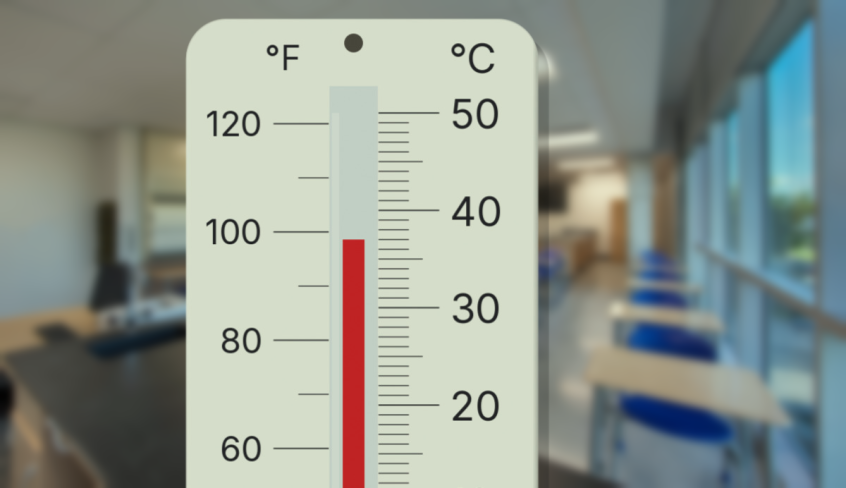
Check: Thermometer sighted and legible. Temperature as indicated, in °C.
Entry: 37 °C
